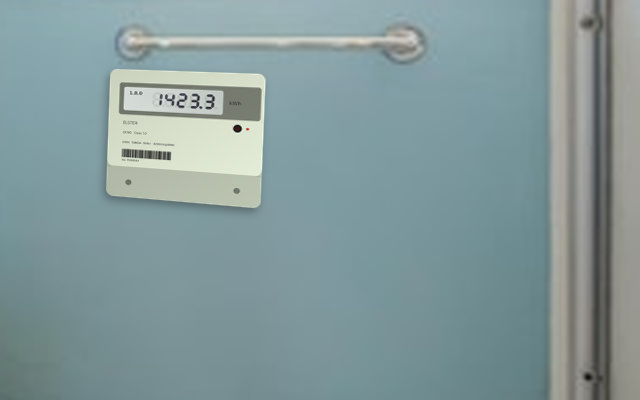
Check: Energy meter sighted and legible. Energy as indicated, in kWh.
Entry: 1423.3 kWh
